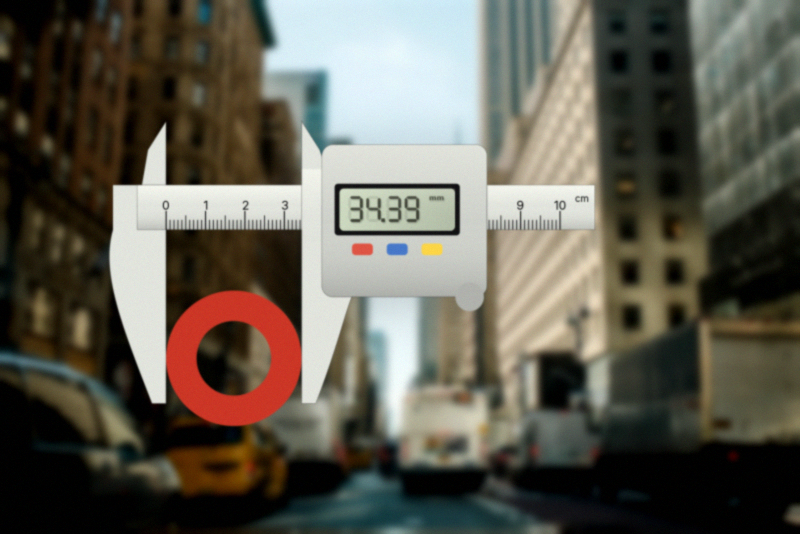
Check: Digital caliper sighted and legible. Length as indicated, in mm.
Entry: 34.39 mm
